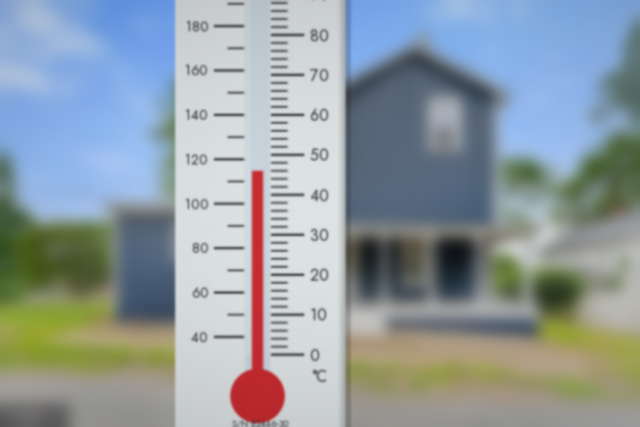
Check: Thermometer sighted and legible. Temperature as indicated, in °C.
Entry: 46 °C
